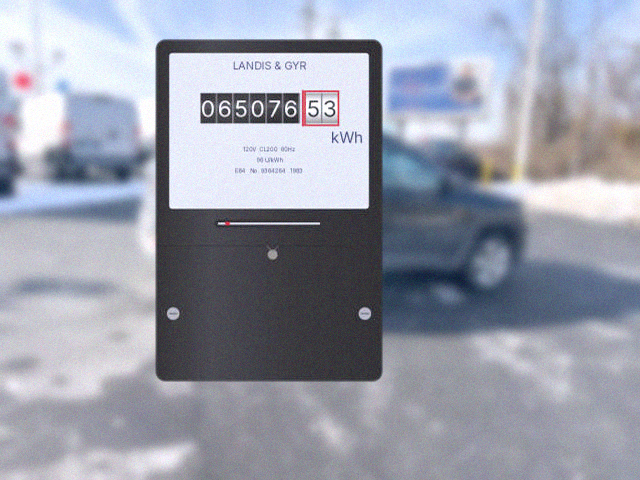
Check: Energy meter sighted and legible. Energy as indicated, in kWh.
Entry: 65076.53 kWh
